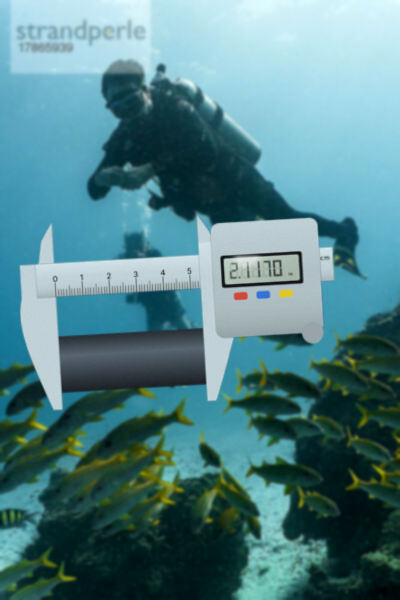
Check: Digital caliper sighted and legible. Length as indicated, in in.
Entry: 2.1170 in
